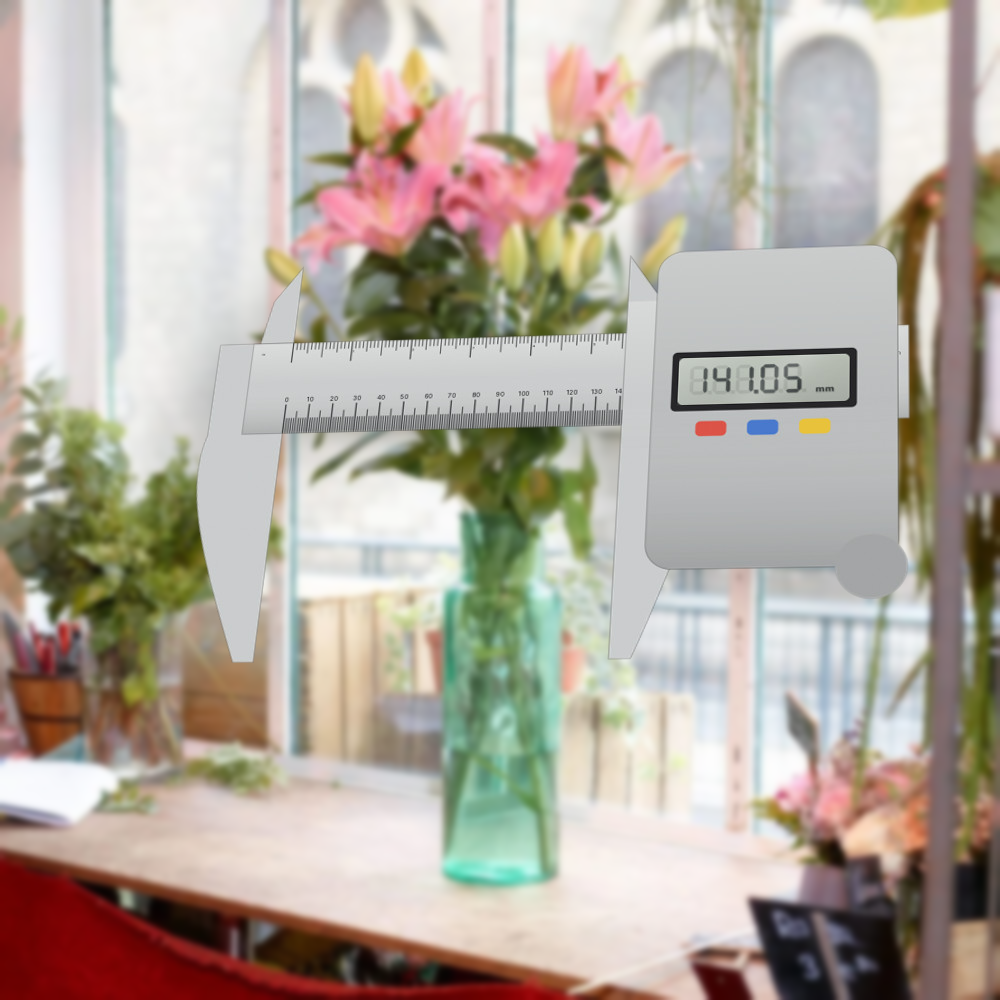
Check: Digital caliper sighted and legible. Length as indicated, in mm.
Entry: 141.05 mm
